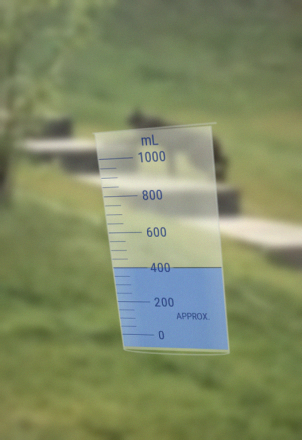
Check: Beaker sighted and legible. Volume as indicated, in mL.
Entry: 400 mL
